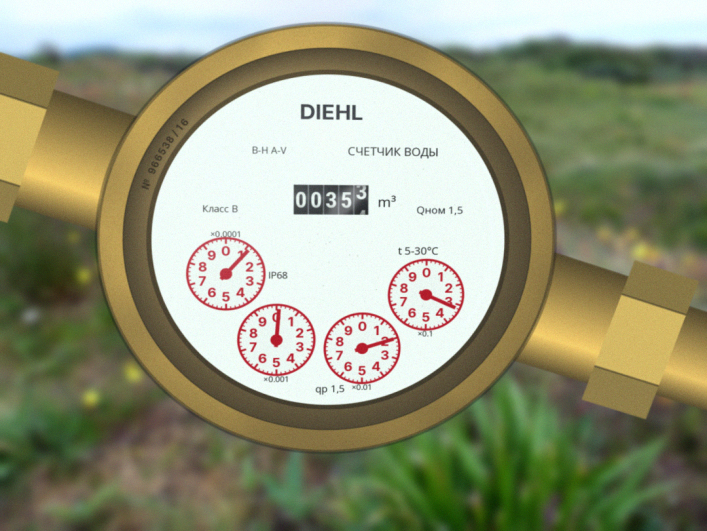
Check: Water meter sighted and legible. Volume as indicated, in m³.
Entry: 353.3201 m³
